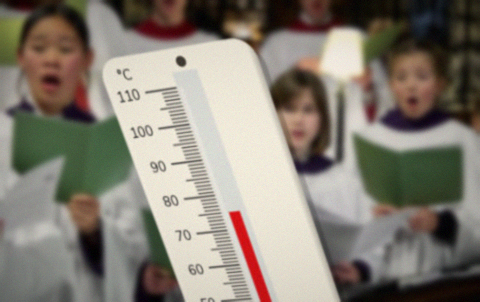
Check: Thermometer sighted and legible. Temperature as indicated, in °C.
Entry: 75 °C
